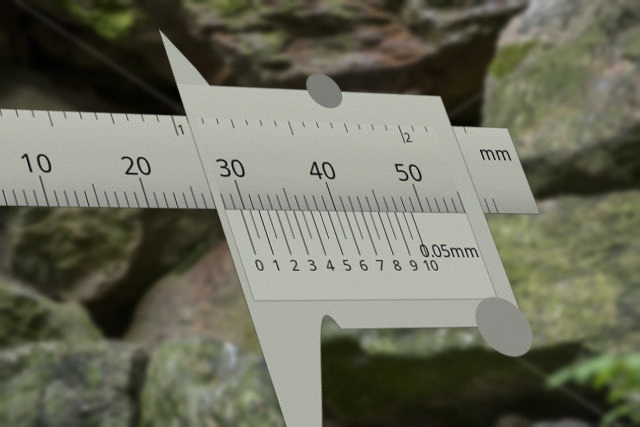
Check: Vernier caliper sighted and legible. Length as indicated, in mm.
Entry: 29.6 mm
